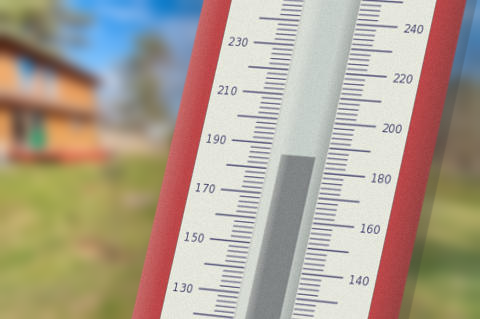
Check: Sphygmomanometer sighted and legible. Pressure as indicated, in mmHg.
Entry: 186 mmHg
